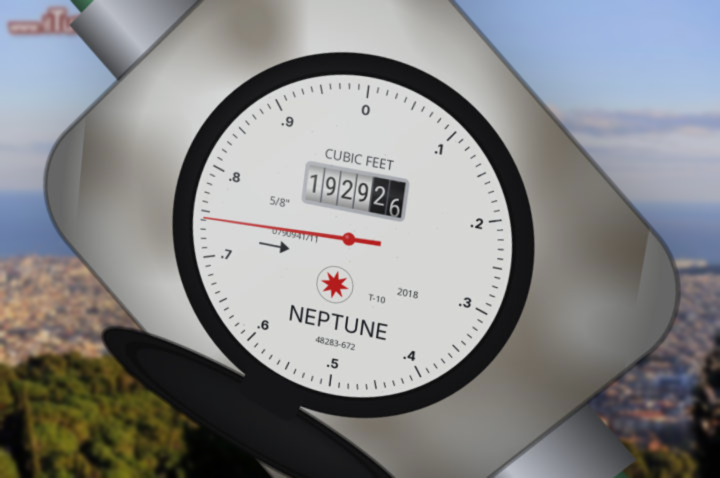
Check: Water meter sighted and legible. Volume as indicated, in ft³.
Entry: 192925.74 ft³
